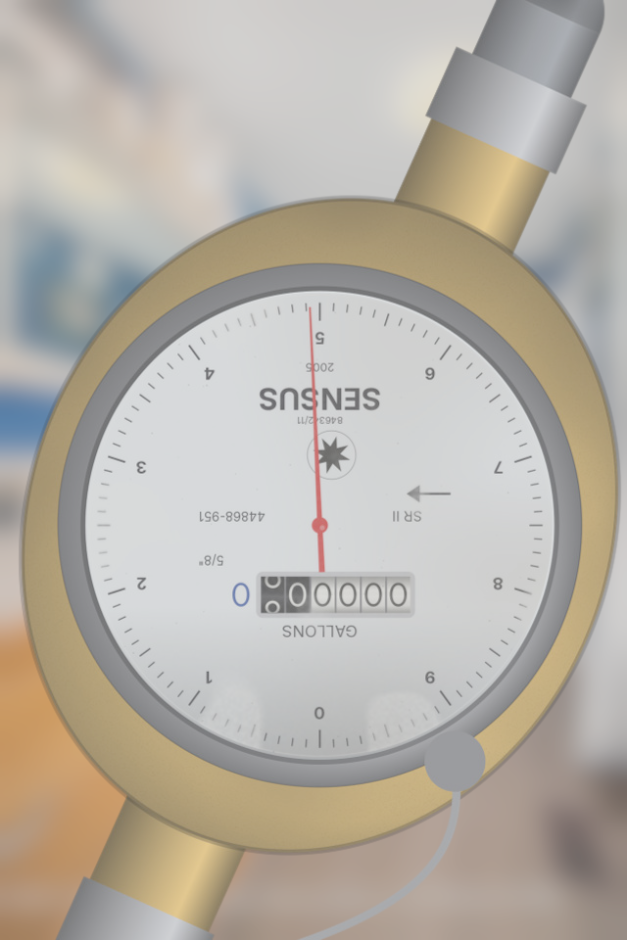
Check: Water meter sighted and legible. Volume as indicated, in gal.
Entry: 84.9 gal
